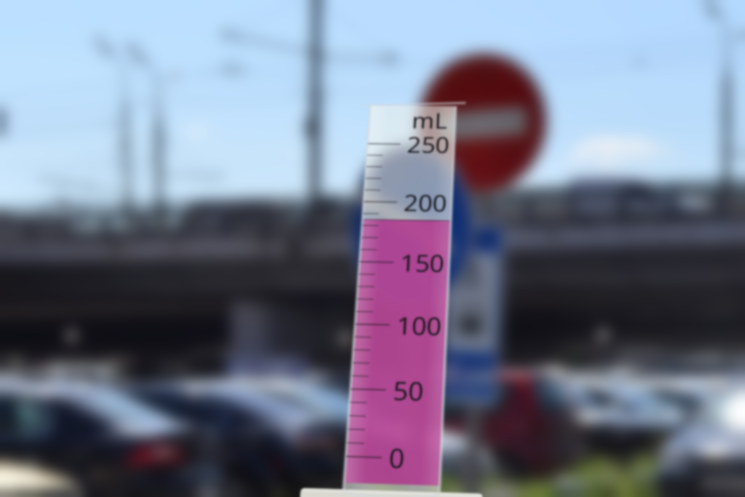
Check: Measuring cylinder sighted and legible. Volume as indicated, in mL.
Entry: 185 mL
